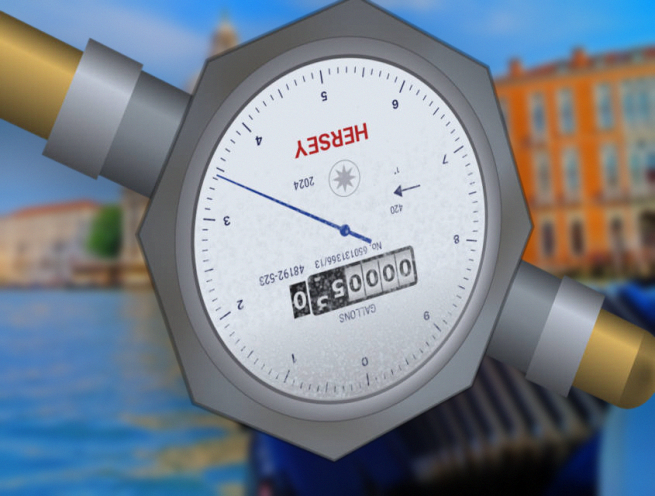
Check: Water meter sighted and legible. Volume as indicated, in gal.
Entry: 533.4 gal
